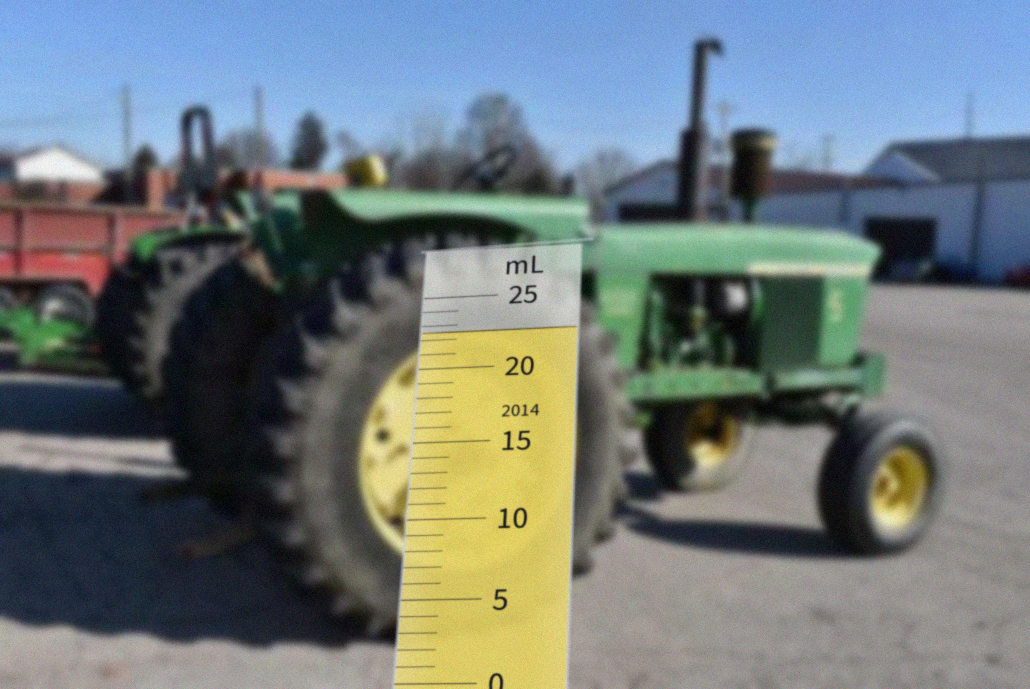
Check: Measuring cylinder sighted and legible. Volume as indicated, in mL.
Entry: 22.5 mL
